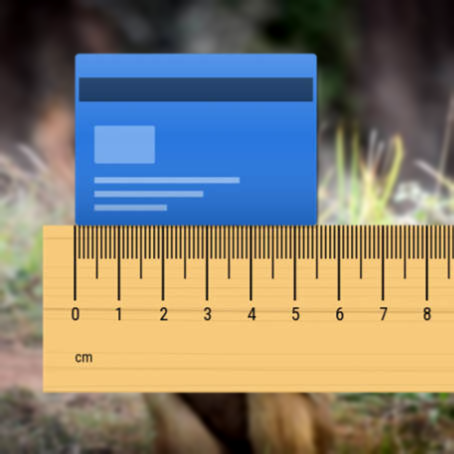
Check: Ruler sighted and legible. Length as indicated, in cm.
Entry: 5.5 cm
